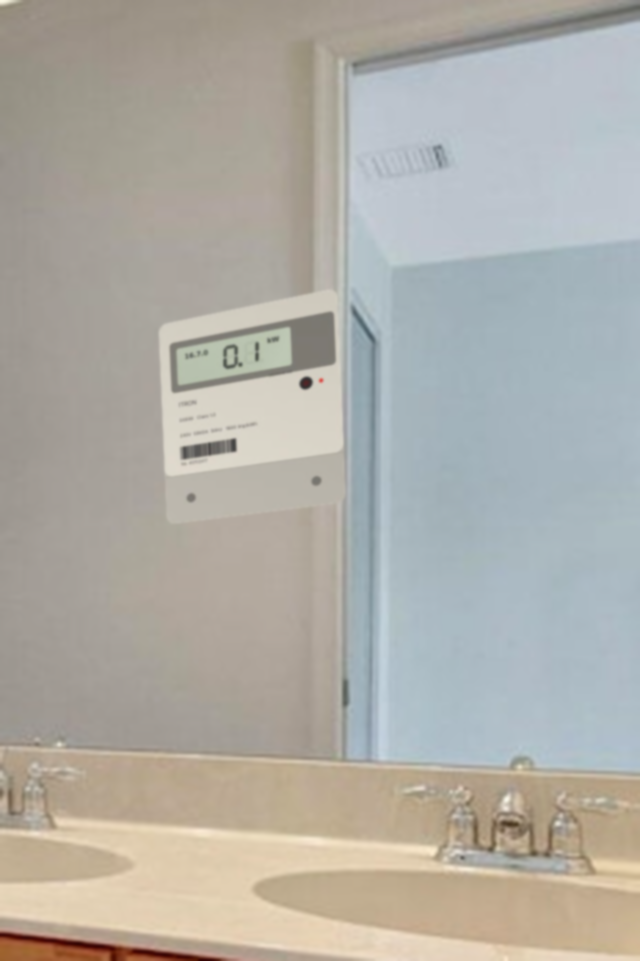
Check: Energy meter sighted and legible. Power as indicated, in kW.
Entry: 0.1 kW
